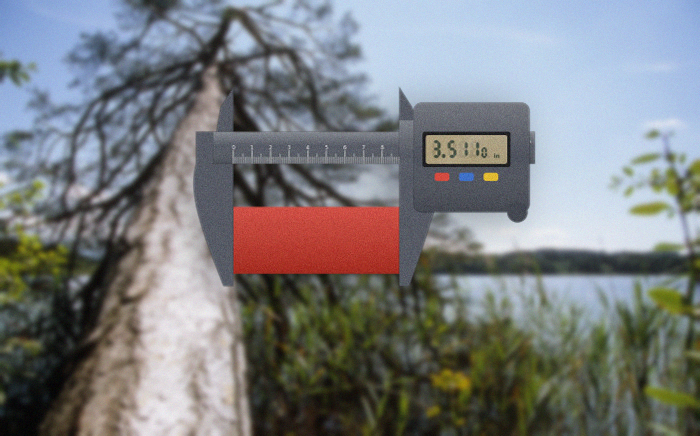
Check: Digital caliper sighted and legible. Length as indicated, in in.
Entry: 3.5110 in
